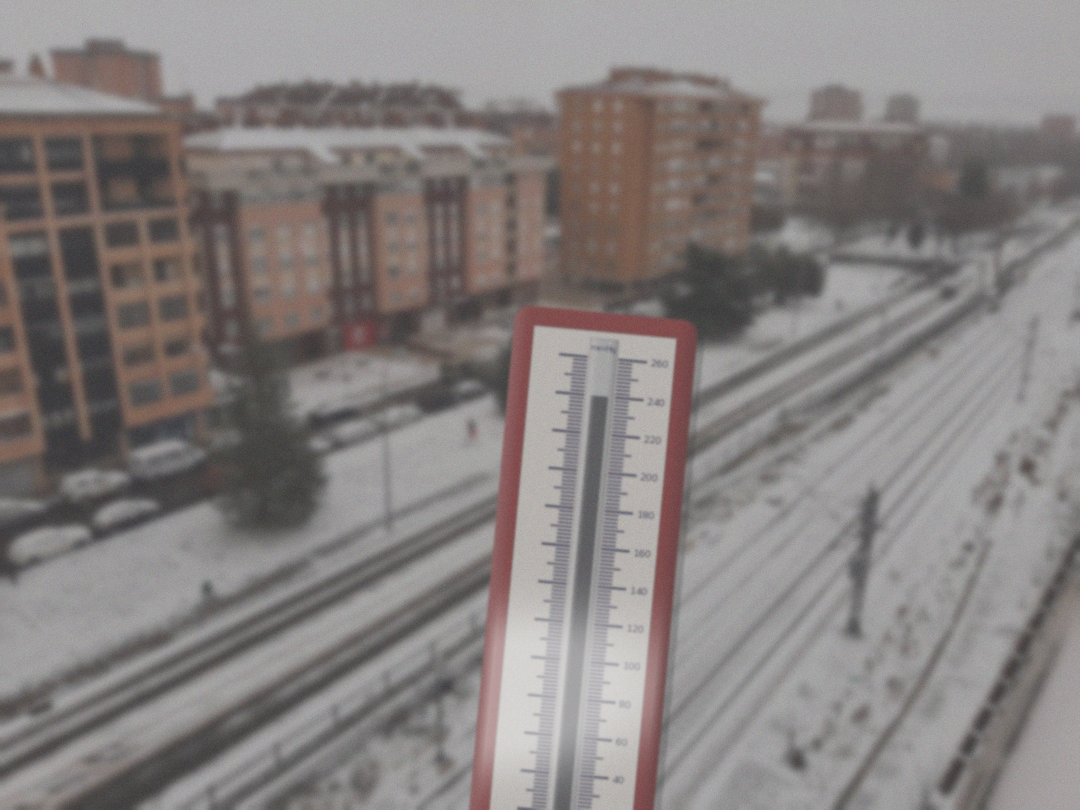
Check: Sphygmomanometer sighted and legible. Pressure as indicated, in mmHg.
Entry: 240 mmHg
